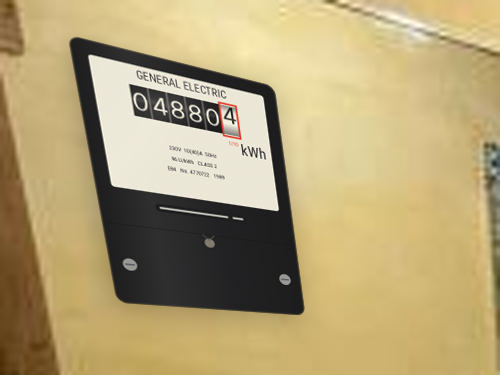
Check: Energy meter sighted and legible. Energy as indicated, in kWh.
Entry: 4880.4 kWh
